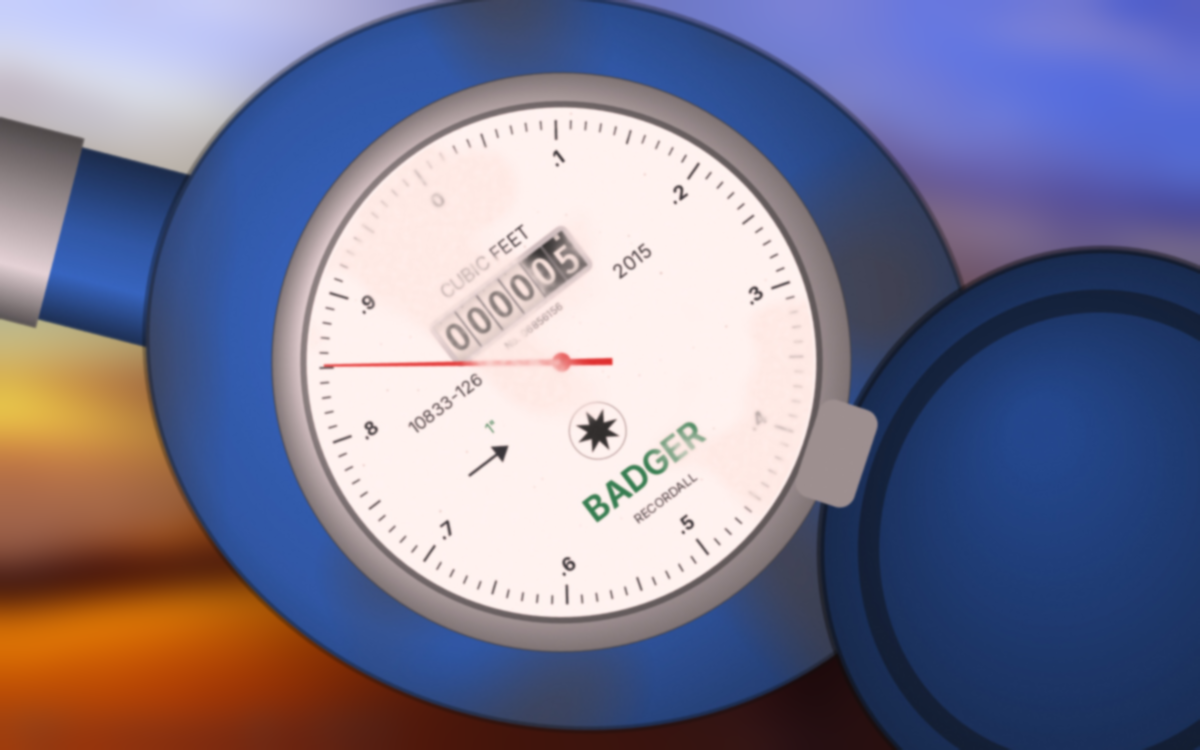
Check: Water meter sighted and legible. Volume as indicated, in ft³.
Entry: 4.85 ft³
